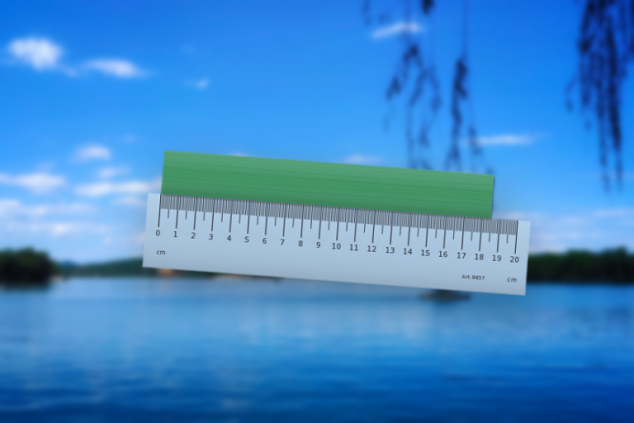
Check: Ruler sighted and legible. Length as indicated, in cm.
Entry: 18.5 cm
